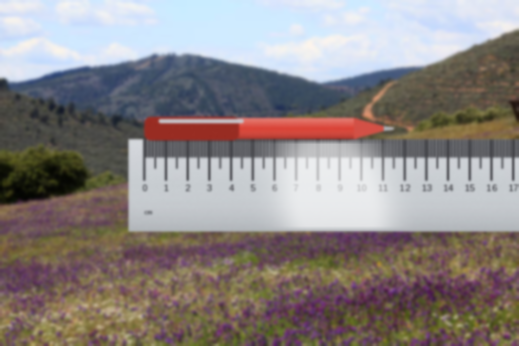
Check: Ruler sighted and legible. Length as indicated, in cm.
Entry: 11.5 cm
